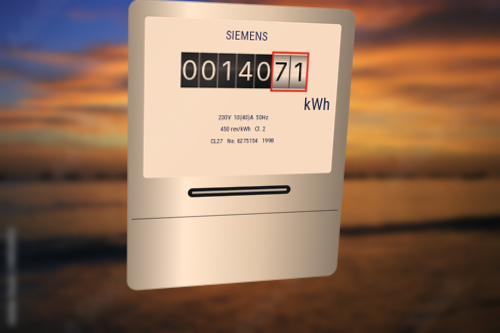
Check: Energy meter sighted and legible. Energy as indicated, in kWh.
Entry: 140.71 kWh
